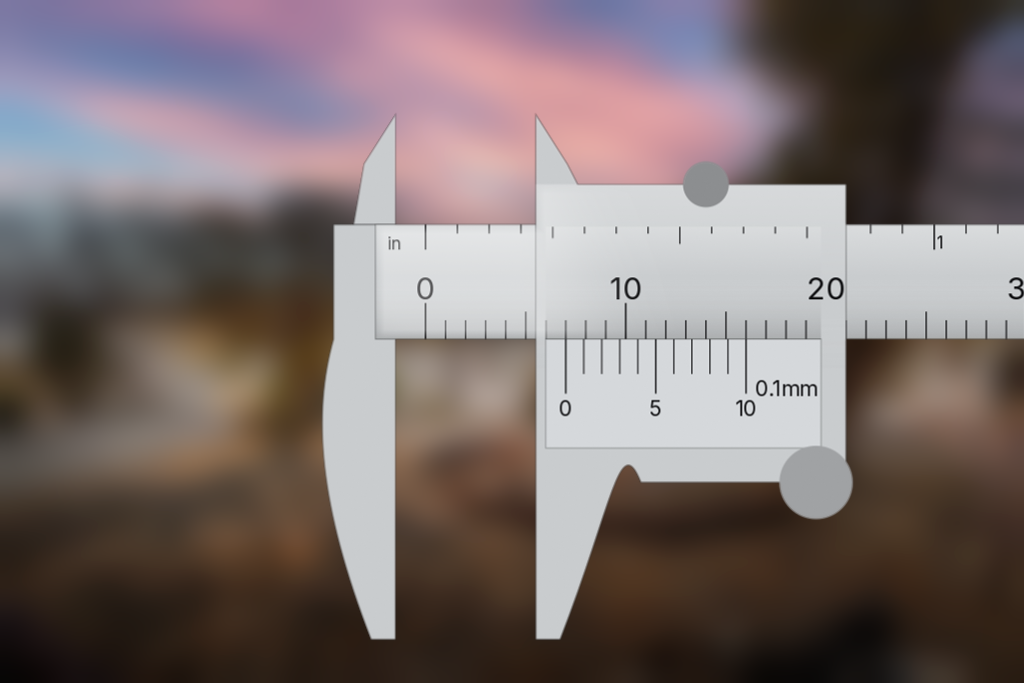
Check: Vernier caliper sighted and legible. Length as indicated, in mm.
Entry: 7.0 mm
